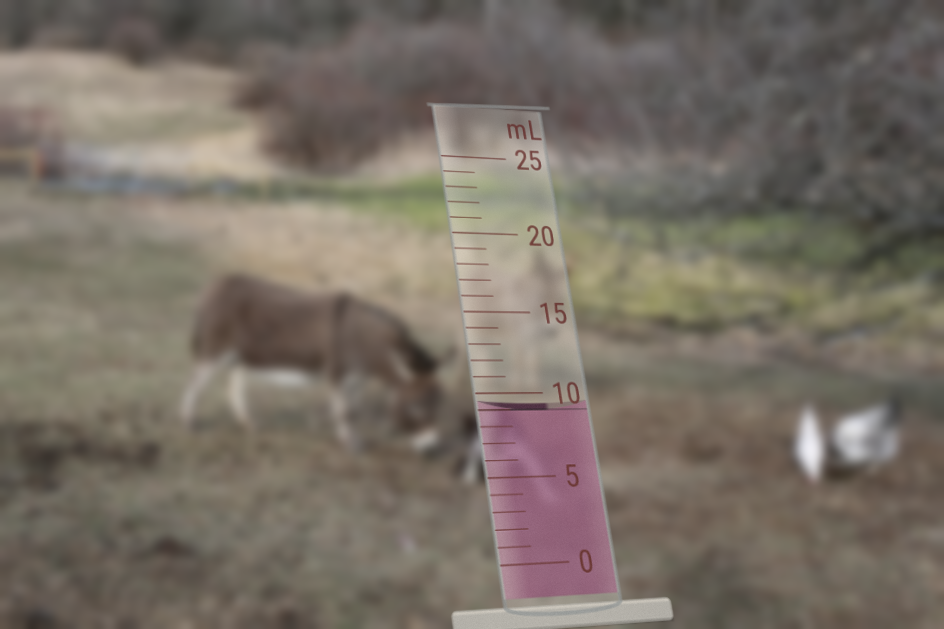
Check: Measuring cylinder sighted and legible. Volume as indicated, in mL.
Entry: 9 mL
